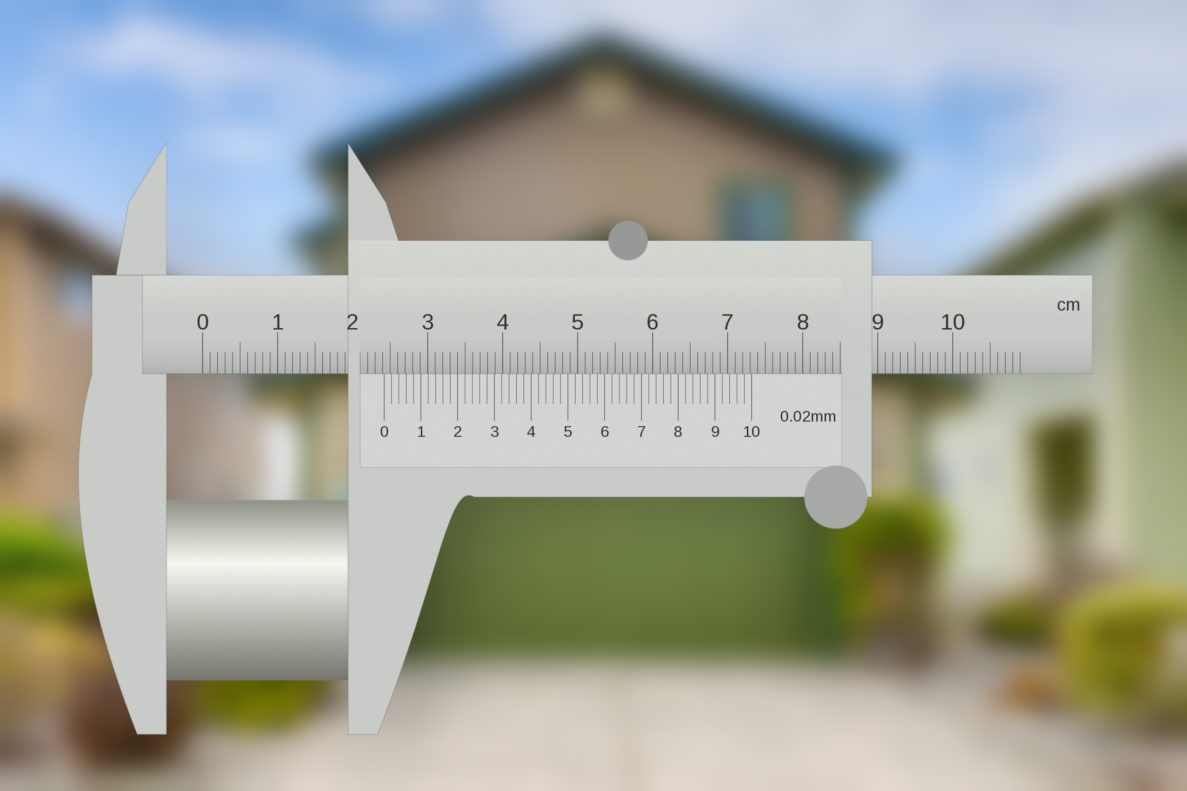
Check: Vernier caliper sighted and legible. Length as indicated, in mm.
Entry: 24.2 mm
